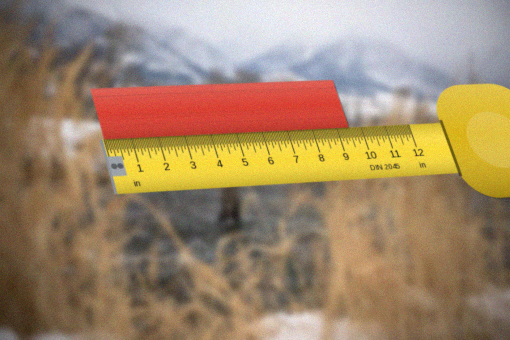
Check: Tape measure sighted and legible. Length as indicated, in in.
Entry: 9.5 in
